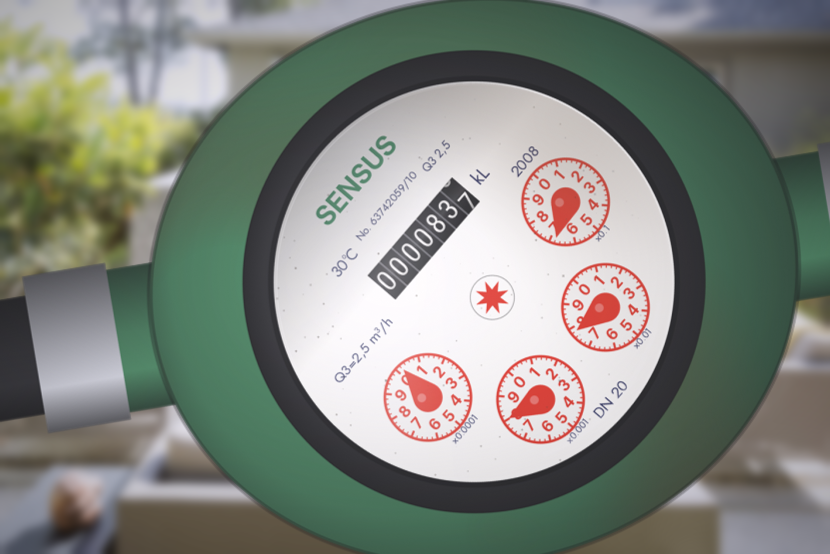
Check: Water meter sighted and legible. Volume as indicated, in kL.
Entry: 836.6780 kL
